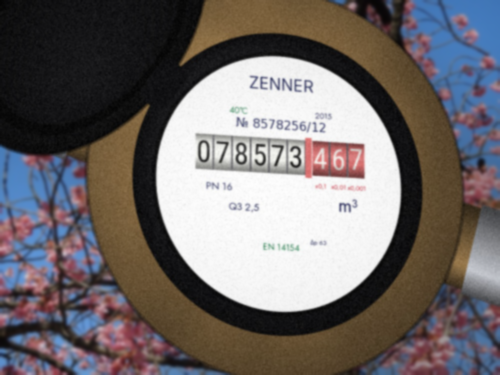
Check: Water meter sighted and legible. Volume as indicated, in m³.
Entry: 78573.467 m³
